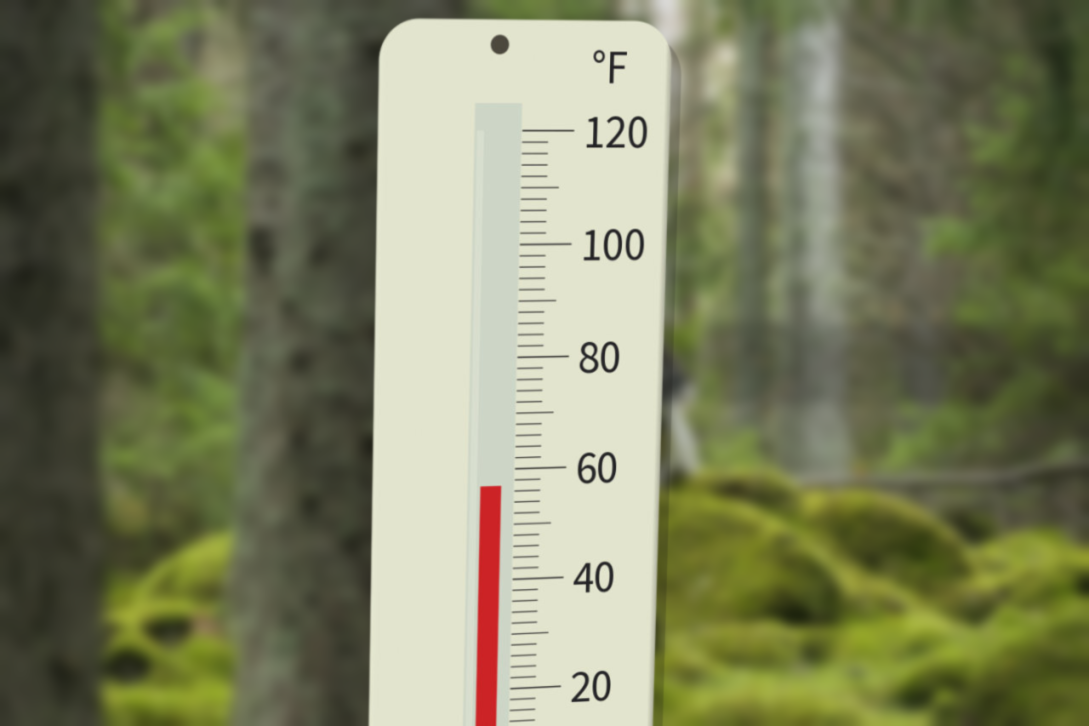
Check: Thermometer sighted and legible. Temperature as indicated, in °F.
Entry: 57 °F
